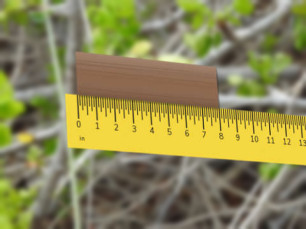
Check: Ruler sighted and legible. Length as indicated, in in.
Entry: 8 in
